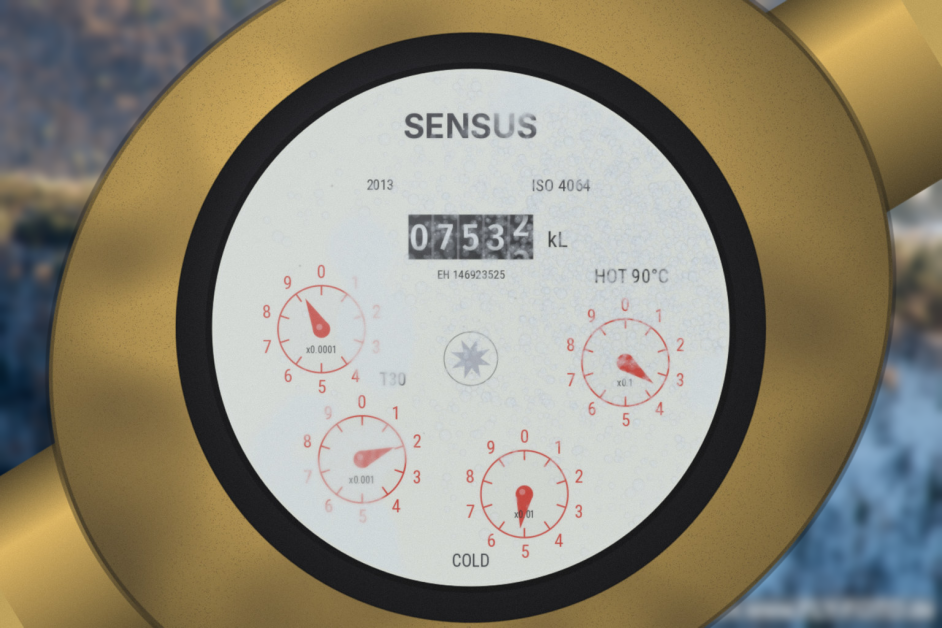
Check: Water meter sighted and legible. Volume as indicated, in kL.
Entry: 7532.3519 kL
